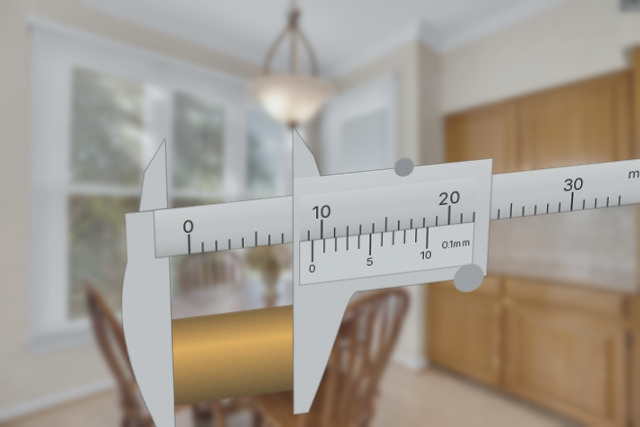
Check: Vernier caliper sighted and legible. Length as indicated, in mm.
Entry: 9.3 mm
